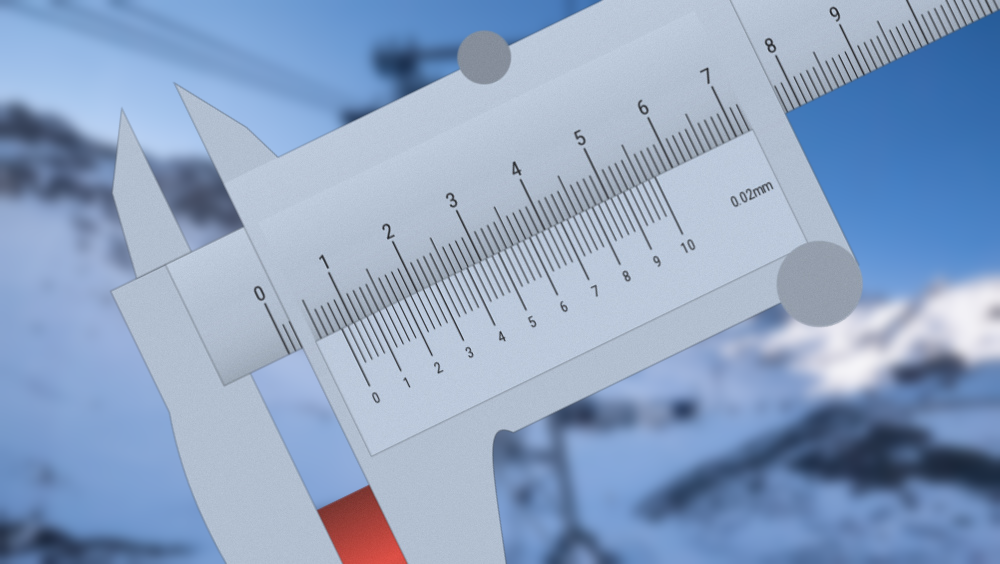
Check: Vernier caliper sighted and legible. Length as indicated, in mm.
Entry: 8.2 mm
